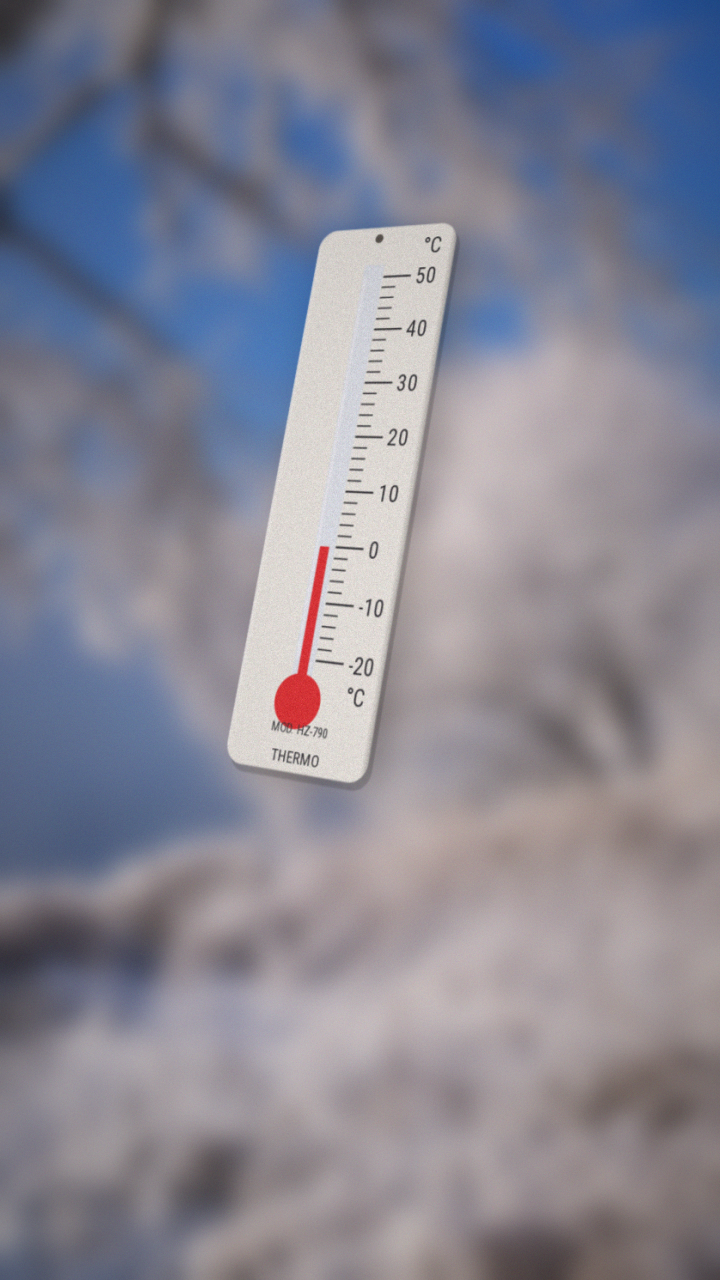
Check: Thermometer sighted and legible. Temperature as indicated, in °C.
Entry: 0 °C
